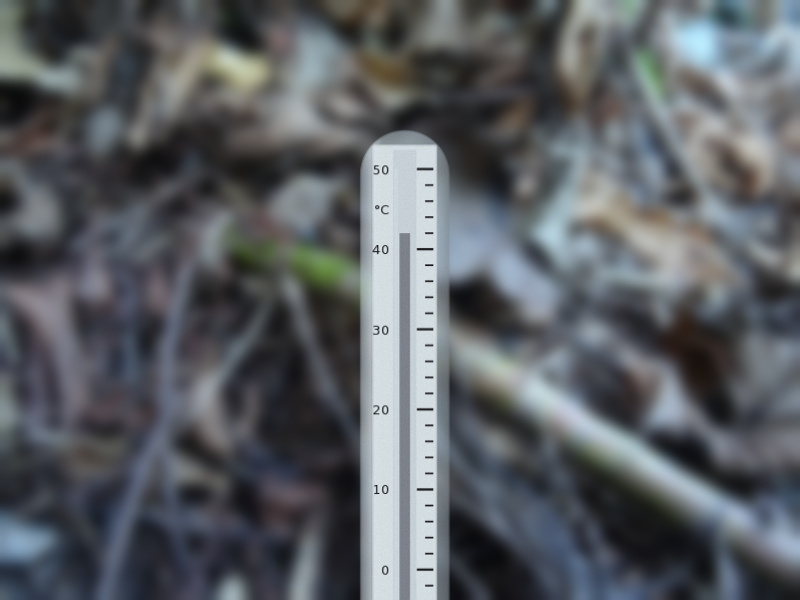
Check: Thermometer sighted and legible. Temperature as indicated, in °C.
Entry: 42 °C
